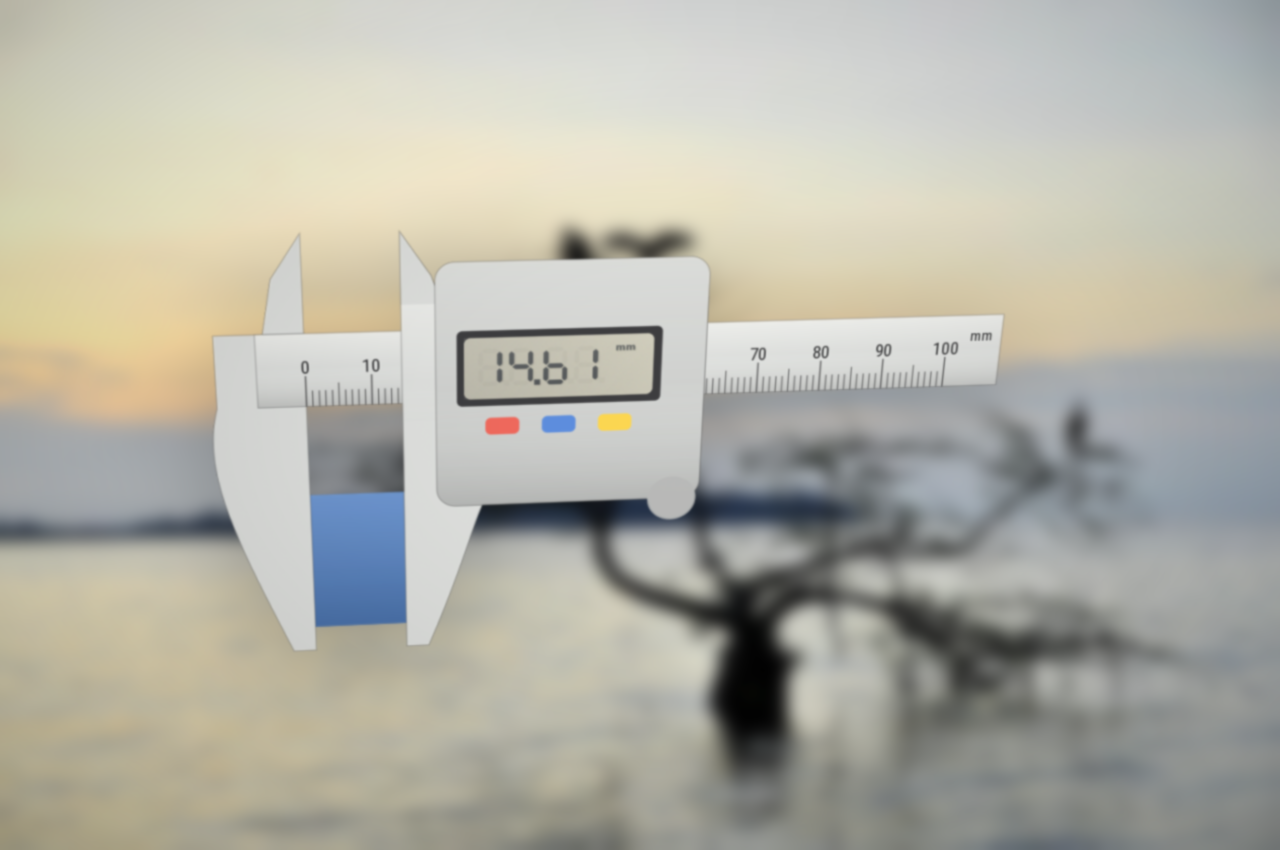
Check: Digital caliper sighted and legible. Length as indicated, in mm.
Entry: 14.61 mm
